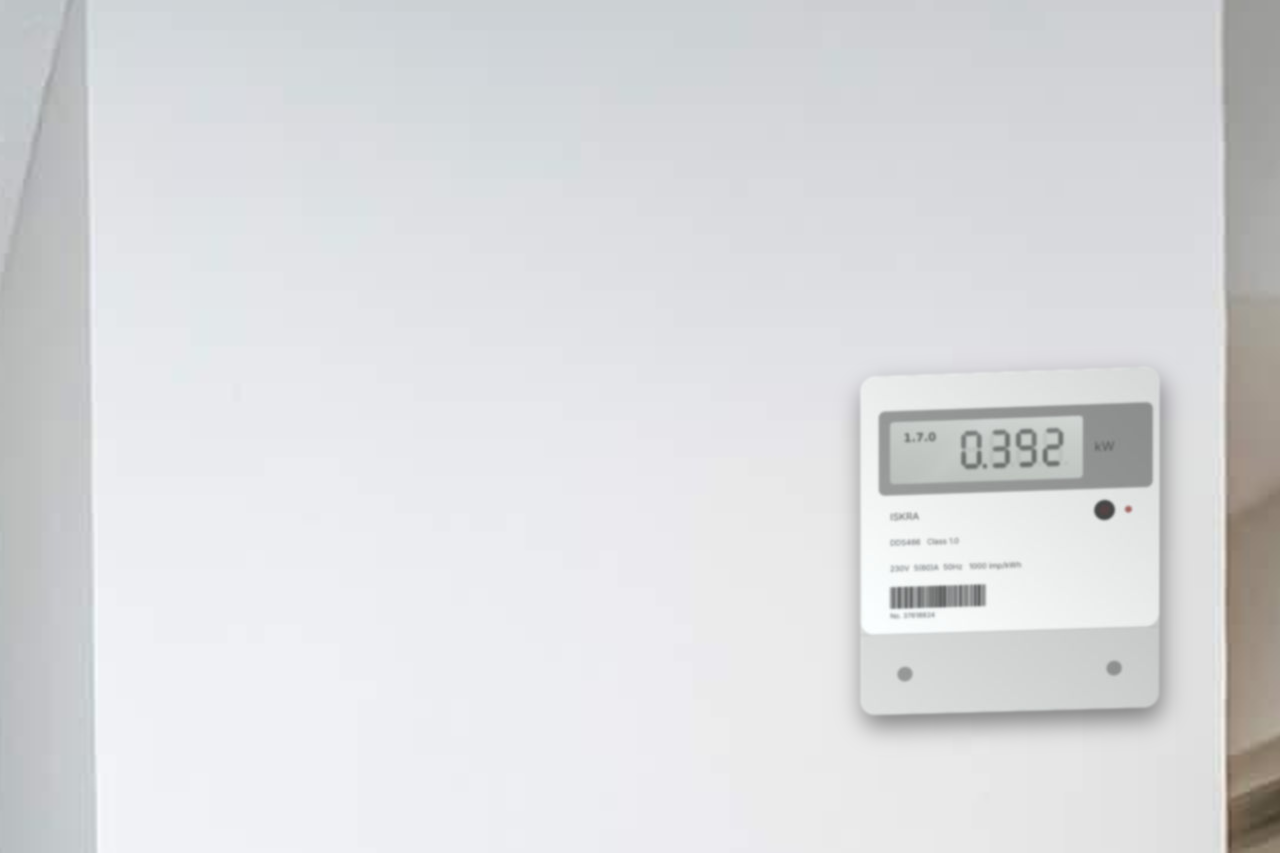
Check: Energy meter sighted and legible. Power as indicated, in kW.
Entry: 0.392 kW
